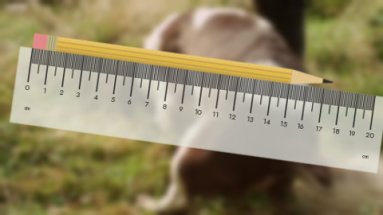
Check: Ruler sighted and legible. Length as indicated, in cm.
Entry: 17.5 cm
